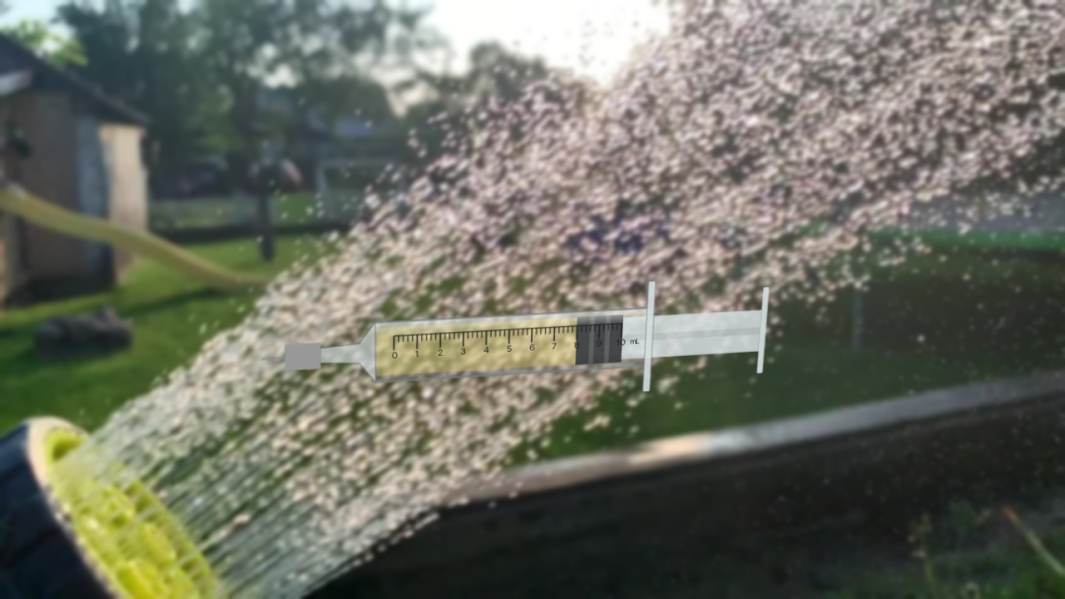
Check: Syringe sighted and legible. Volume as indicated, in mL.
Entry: 8 mL
